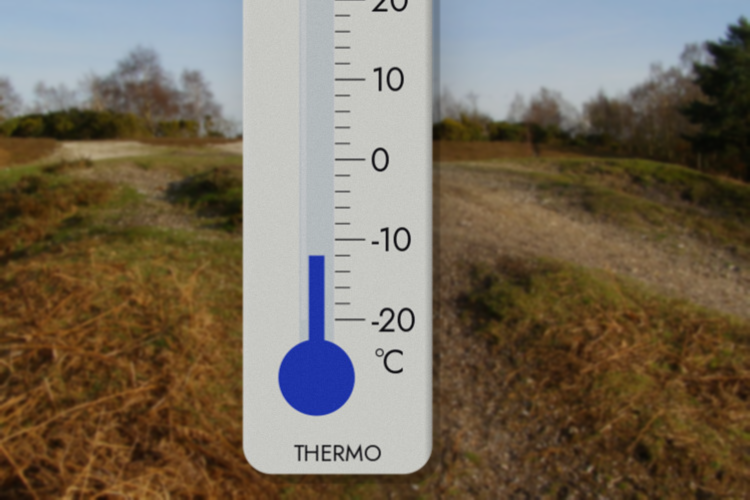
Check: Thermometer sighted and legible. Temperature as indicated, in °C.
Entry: -12 °C
